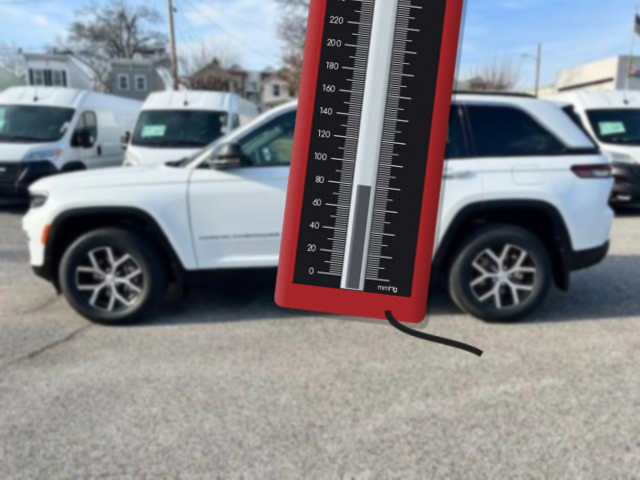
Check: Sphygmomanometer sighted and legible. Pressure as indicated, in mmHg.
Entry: 80 mmHg
